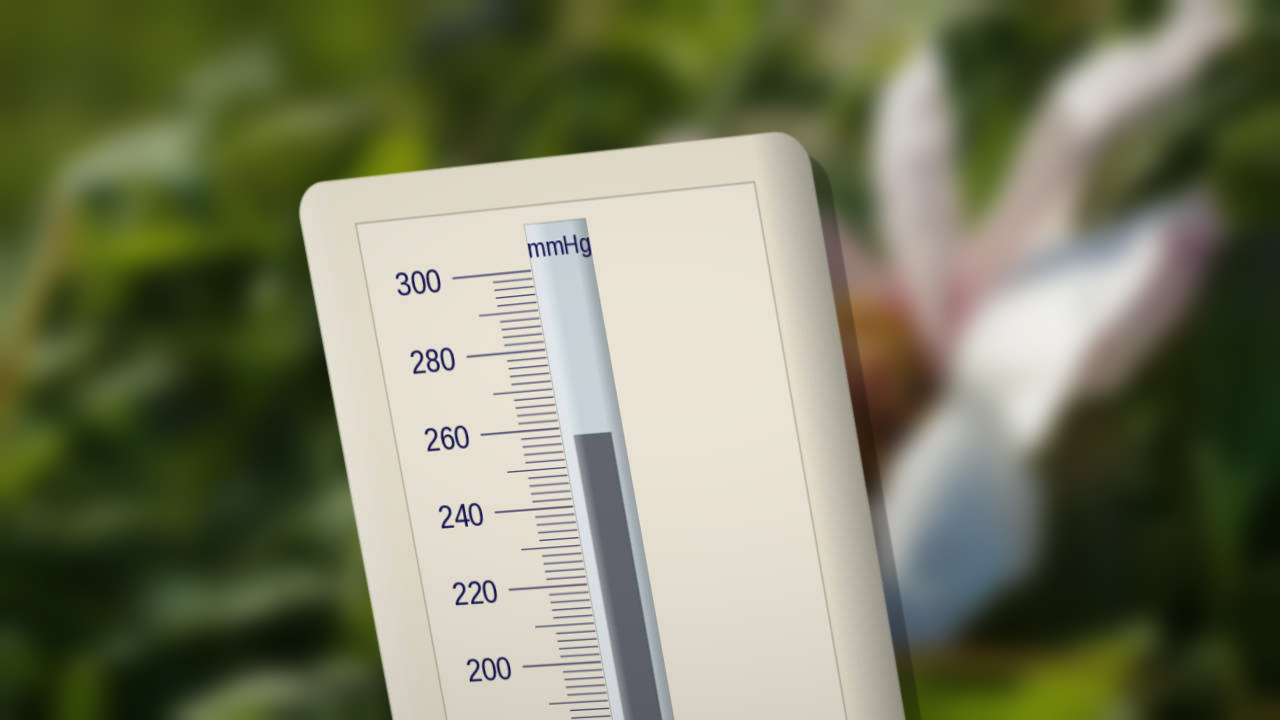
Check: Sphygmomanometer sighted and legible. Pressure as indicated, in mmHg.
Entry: 258 mmHg
